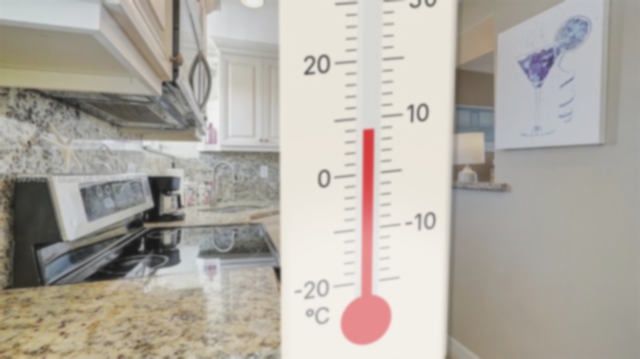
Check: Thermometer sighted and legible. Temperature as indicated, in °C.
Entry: 8 °C
